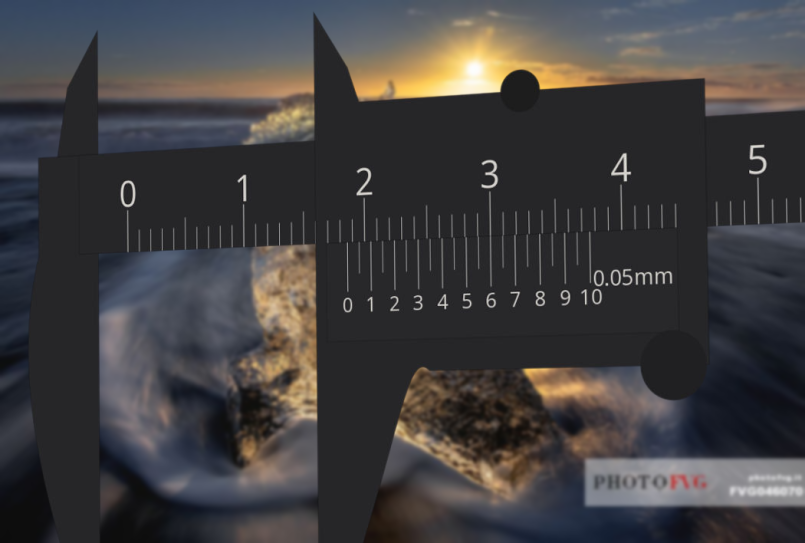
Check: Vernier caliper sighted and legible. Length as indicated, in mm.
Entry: 18.6 mm
